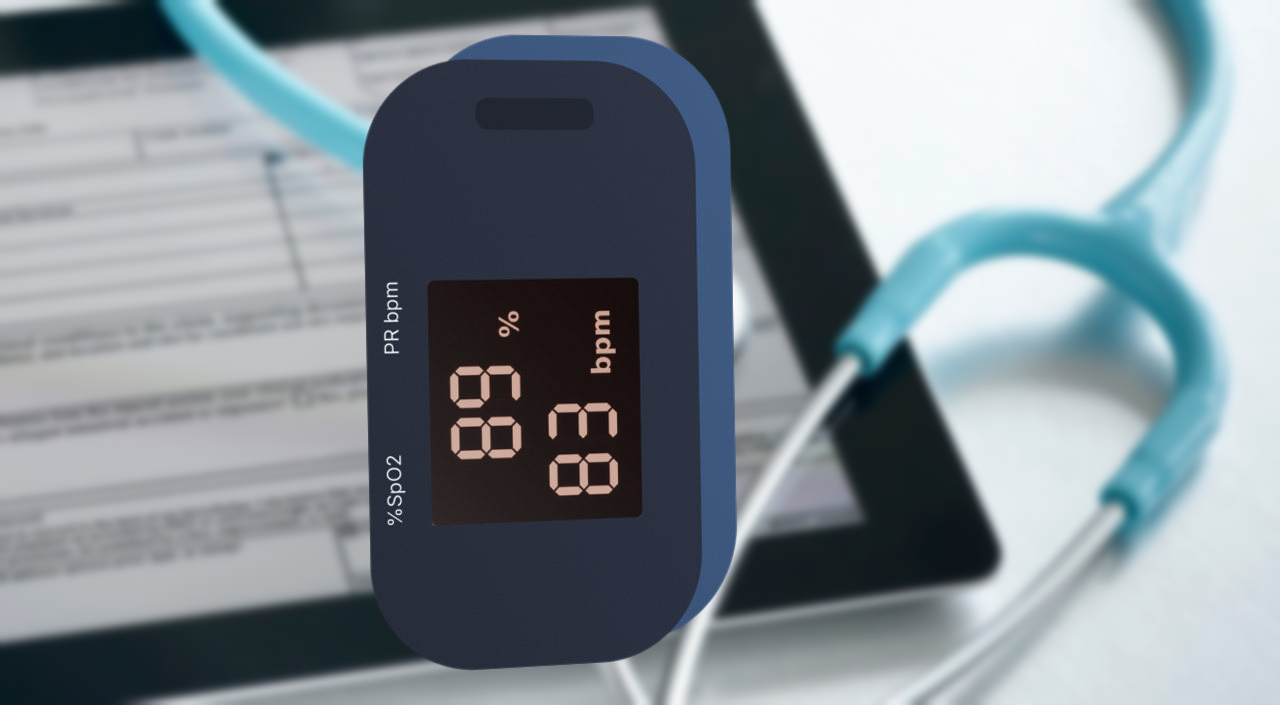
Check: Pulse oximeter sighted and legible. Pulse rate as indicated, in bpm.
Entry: 83 bpm
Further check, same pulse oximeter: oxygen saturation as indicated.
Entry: 89 %
